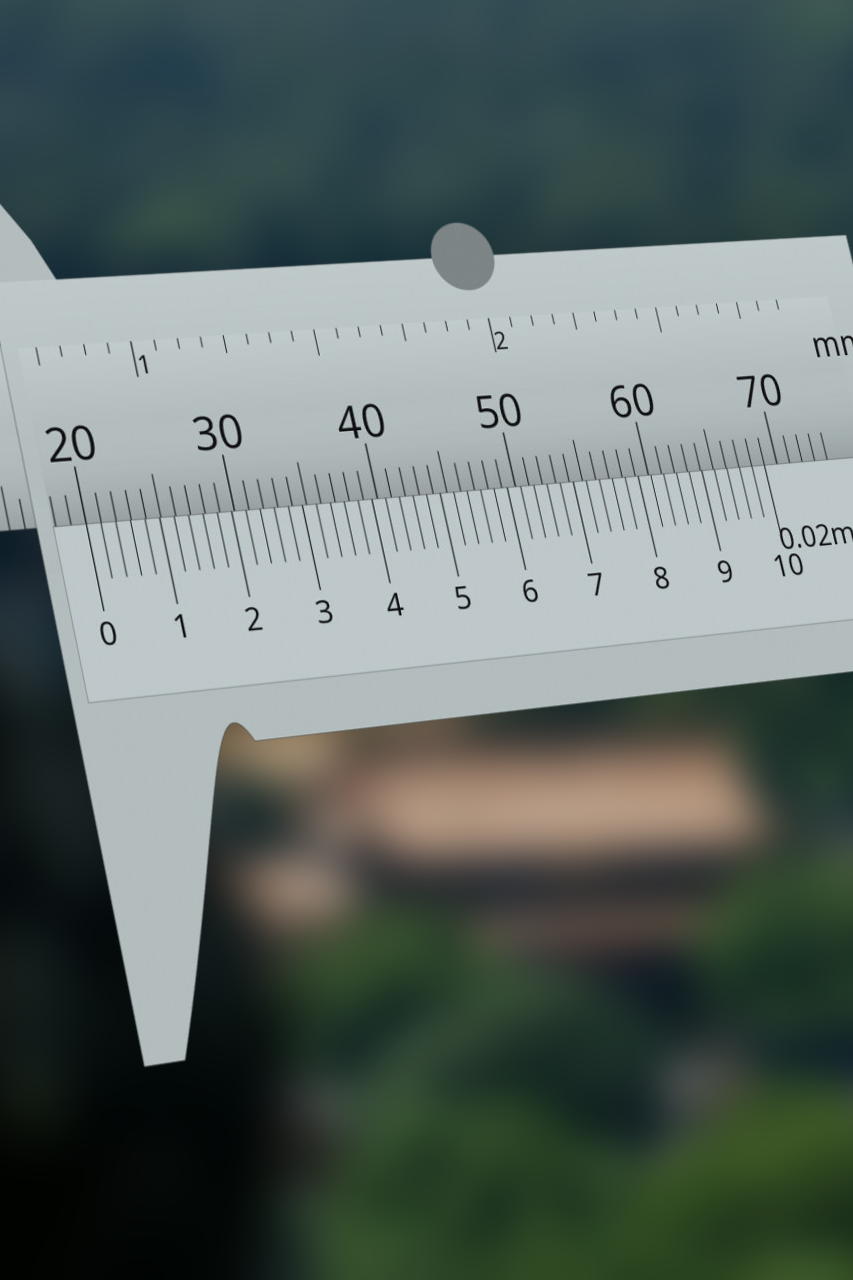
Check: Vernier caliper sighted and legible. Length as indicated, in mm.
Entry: 20.0 mm
